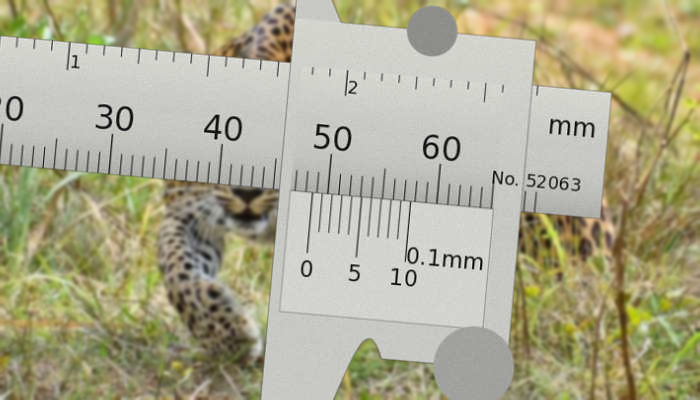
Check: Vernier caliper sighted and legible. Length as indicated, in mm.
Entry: 48.6 mm
